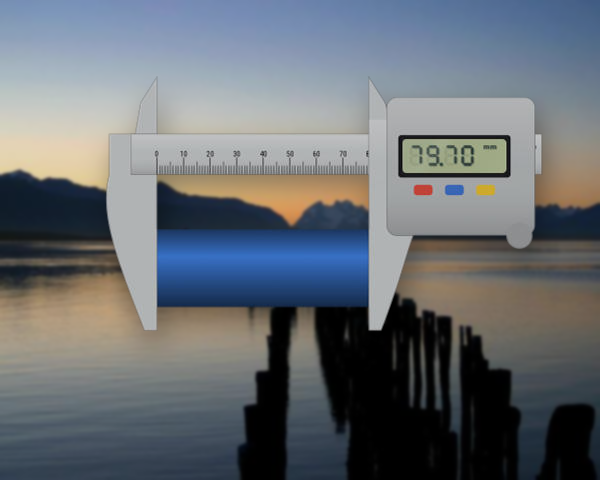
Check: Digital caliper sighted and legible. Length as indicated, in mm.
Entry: 79.70 mm
